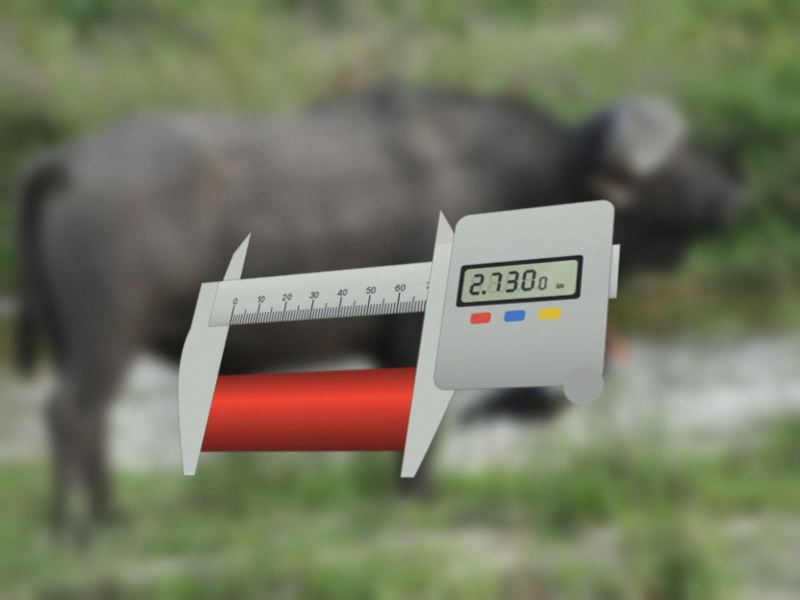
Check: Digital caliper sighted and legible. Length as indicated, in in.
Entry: 2.7300 in
